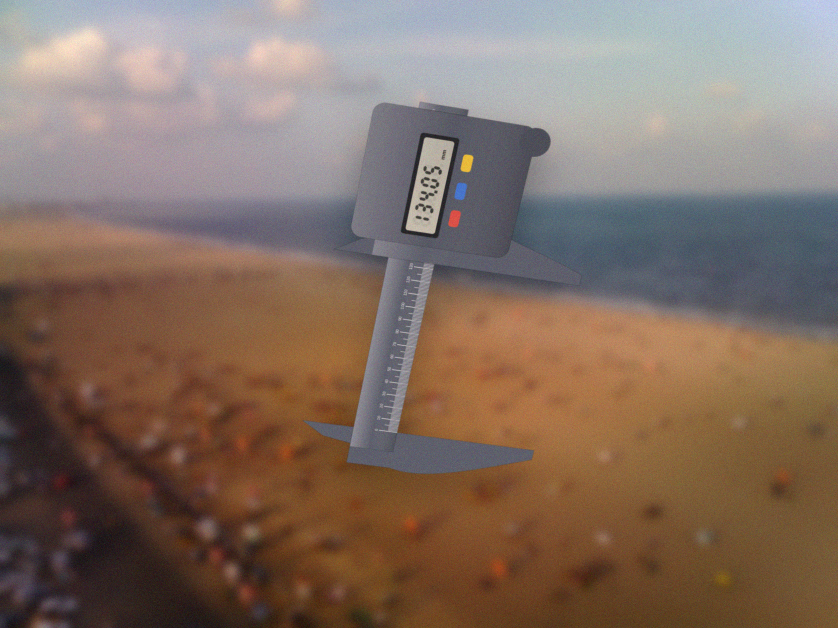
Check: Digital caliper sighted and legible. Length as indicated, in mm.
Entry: 134.05 mm
